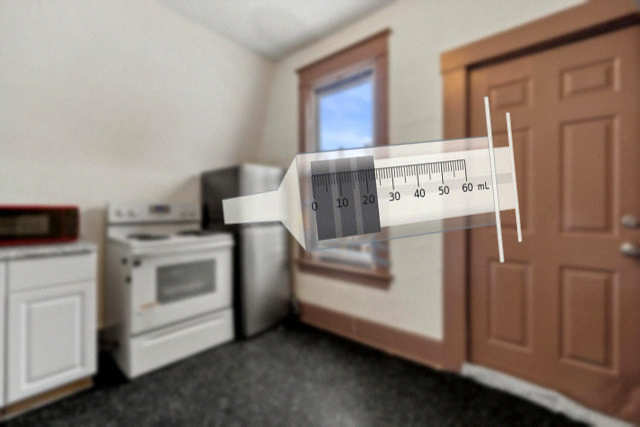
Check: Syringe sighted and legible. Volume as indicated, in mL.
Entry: 0 mL
